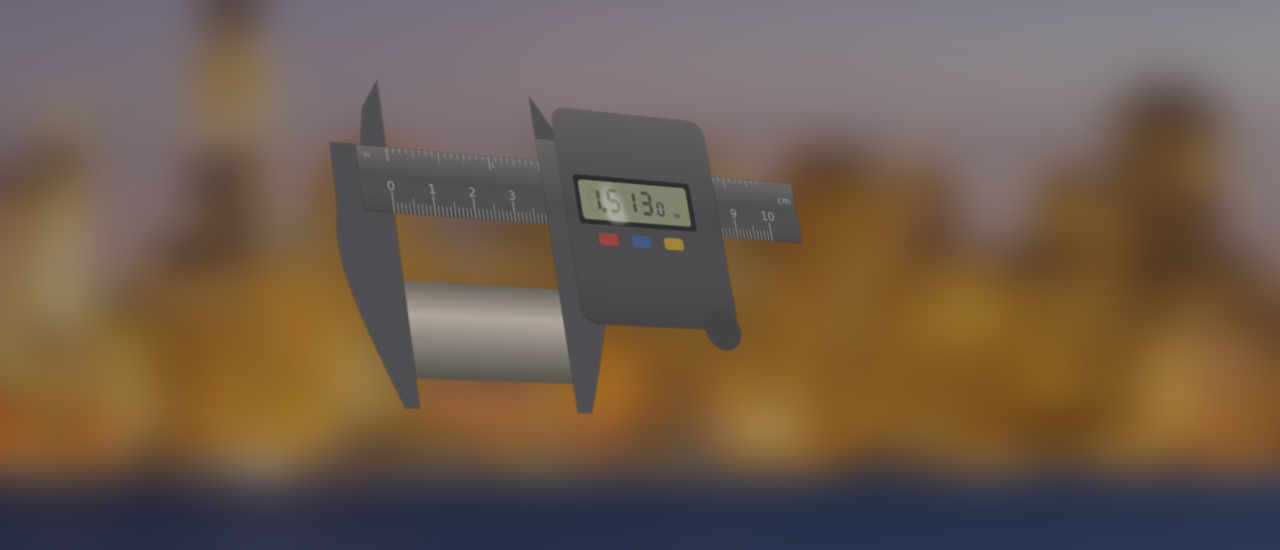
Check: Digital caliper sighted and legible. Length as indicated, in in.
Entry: 1.5130 in
